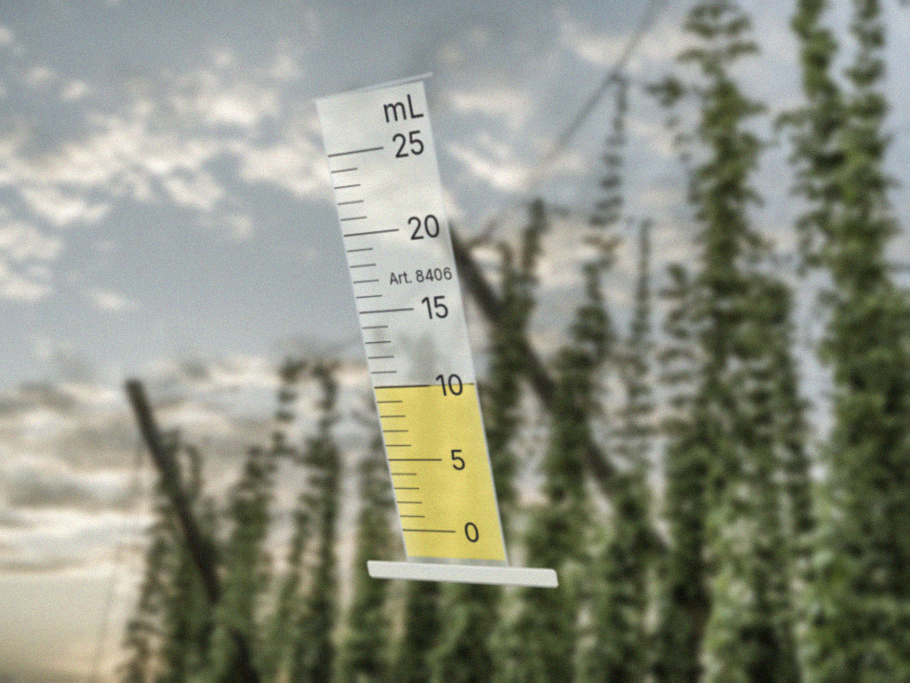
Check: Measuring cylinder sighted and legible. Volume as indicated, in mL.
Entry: 10 mL
